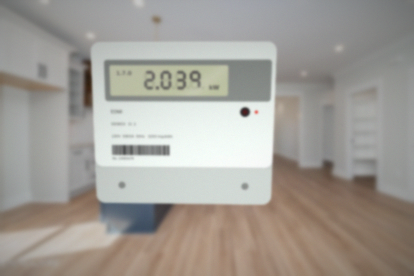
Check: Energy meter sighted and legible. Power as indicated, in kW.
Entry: 2.039 kW
